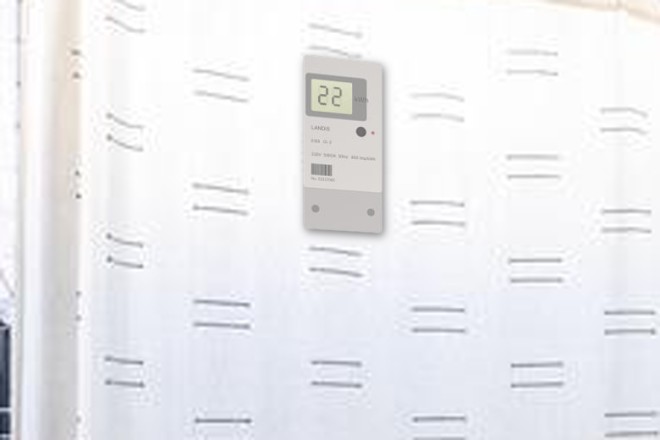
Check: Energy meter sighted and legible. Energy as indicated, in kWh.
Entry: 22 kWh
